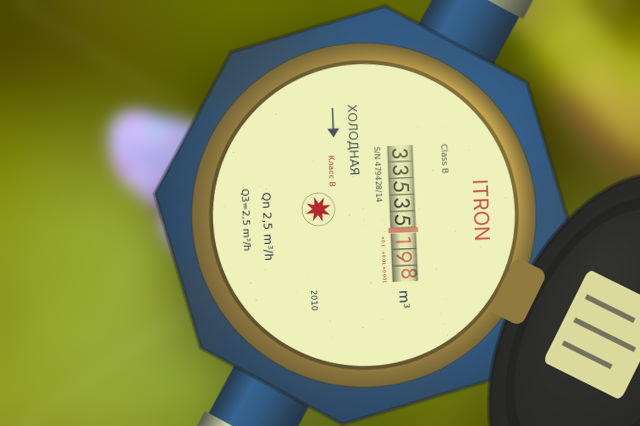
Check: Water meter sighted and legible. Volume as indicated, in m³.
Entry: 33535.198 m³
